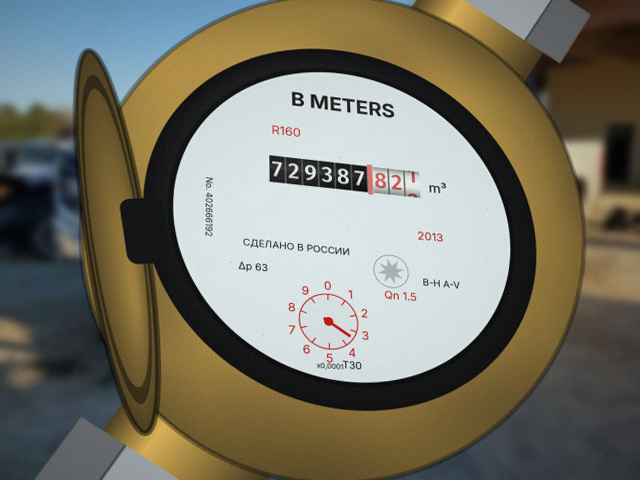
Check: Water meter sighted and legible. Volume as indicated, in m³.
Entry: 729387.8213 m³
